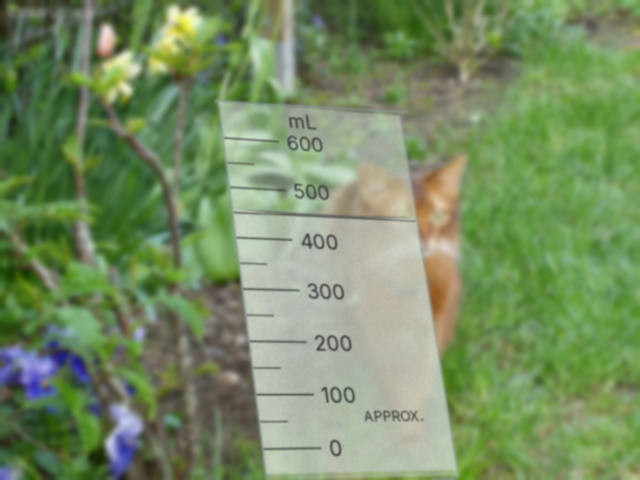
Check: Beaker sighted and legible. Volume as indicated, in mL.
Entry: 450 mL
